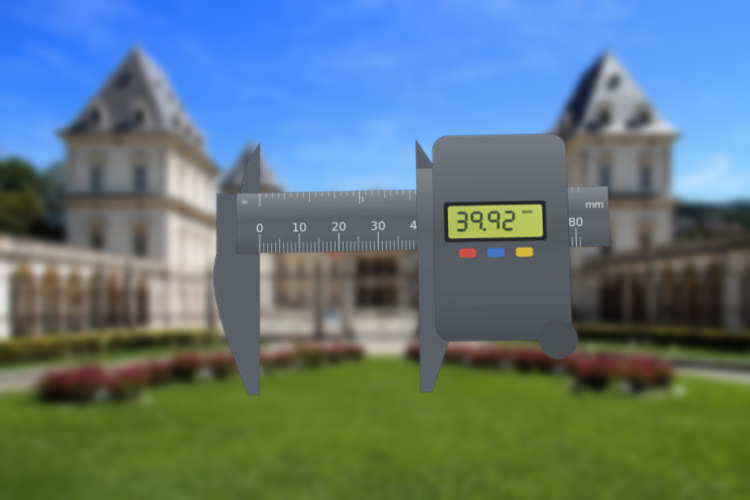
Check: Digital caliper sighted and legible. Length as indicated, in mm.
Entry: 39.92 mm
